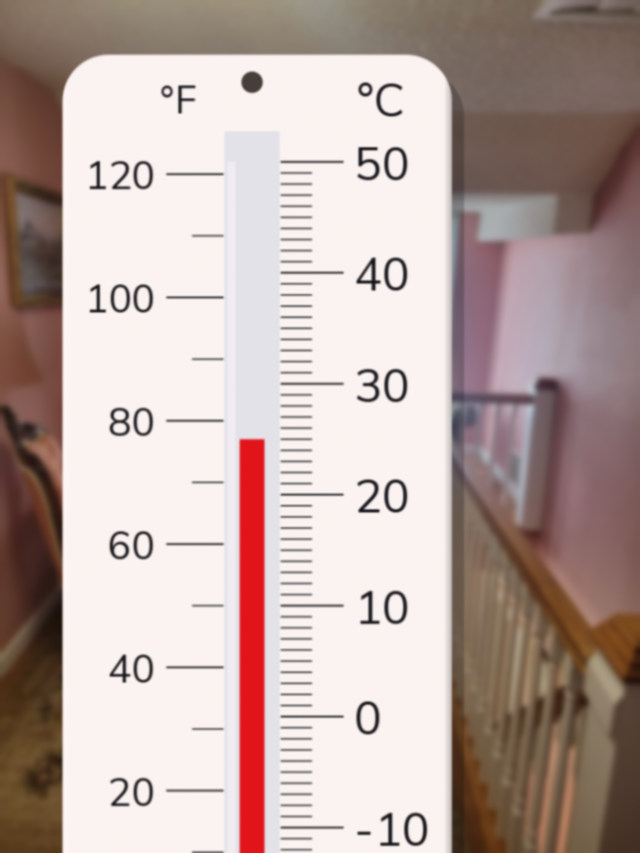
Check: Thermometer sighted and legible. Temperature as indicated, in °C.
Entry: 25 °C
